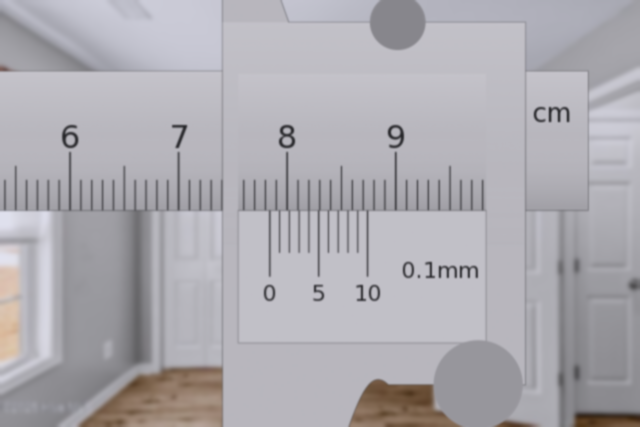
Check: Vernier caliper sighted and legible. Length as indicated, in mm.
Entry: 78.4 mm
